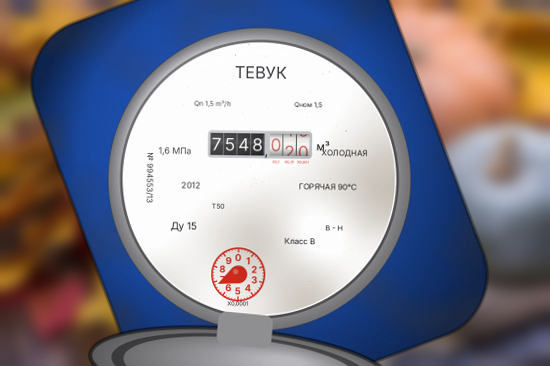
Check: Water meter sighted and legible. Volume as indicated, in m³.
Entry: 7548.0196 m³
